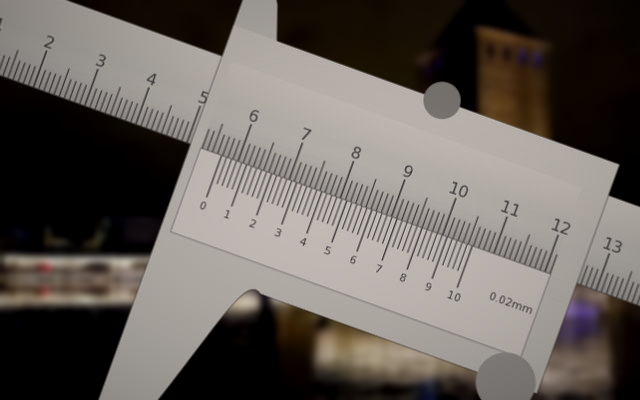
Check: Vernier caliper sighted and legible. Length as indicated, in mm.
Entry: 56.8 mm
